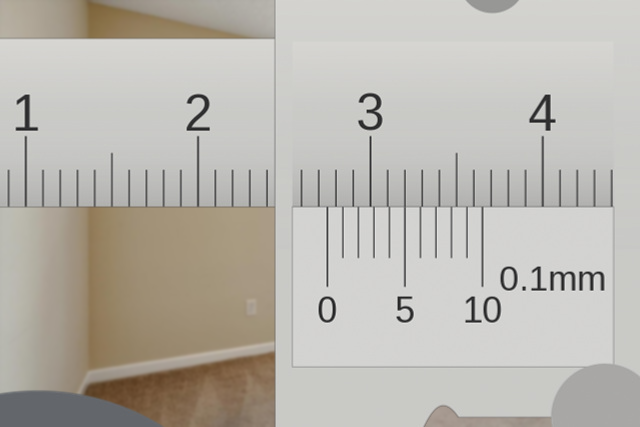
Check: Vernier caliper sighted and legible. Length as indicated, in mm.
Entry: 27.5 mm
